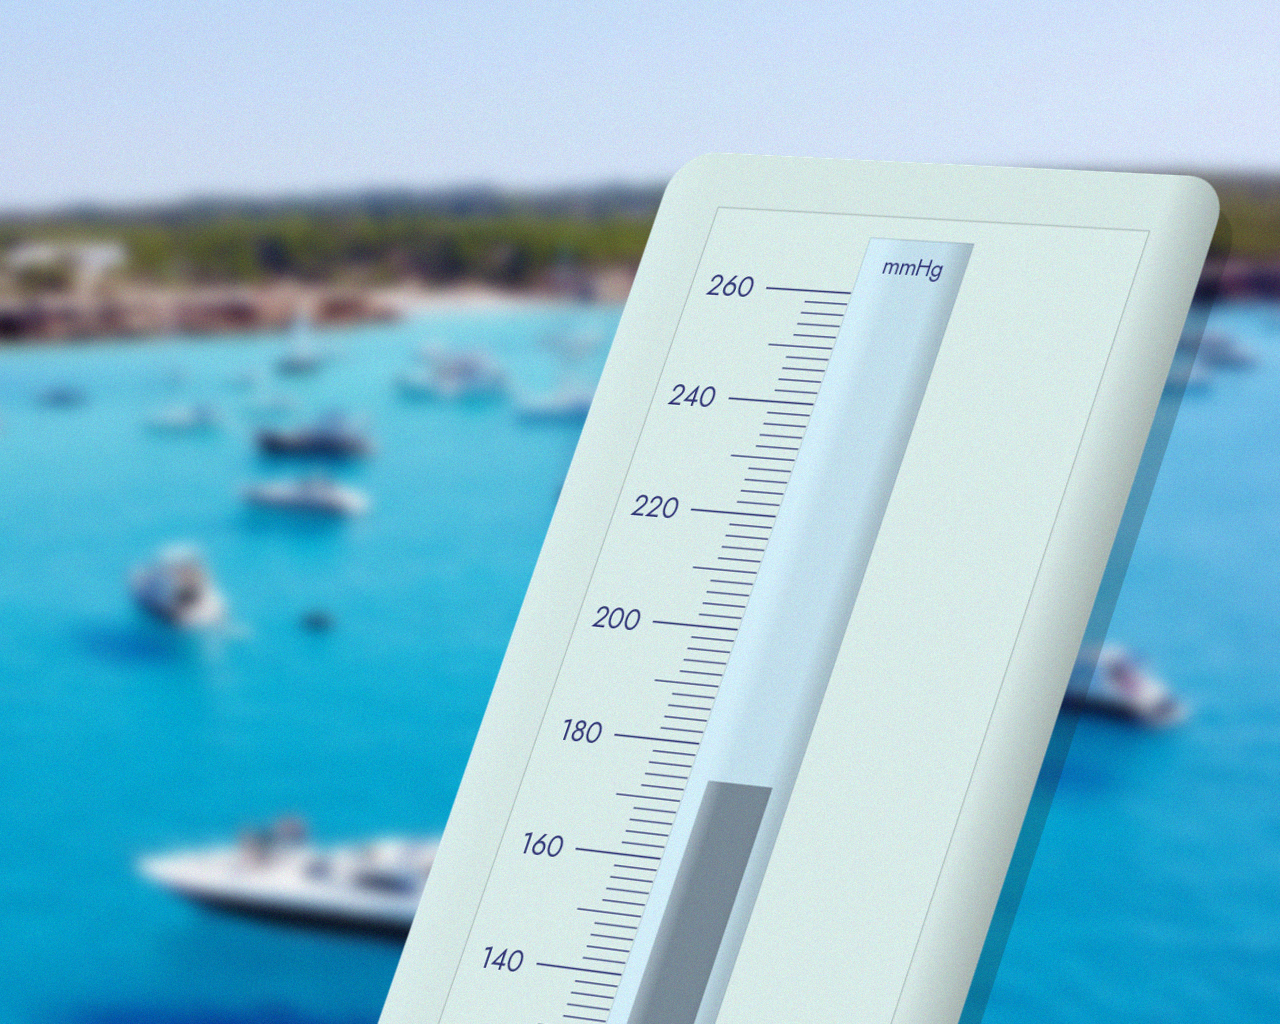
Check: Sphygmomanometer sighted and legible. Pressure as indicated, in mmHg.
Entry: 174 mmHg
